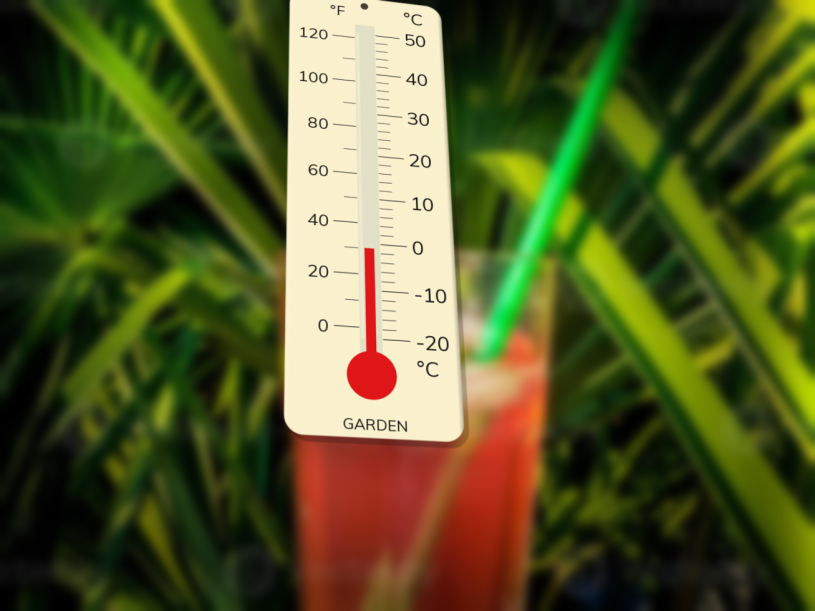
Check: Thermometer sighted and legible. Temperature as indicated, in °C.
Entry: -1 °C
